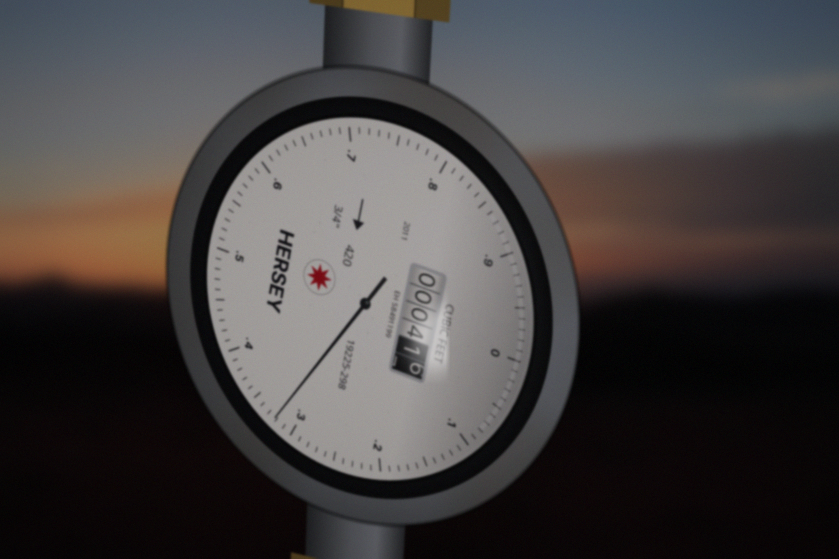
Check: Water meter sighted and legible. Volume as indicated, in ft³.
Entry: 416.32 ft³
